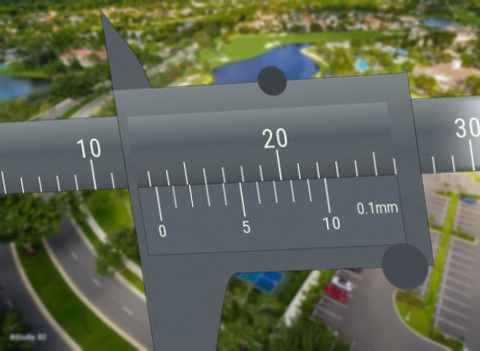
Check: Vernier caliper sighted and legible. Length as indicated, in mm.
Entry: 13.3 mm
